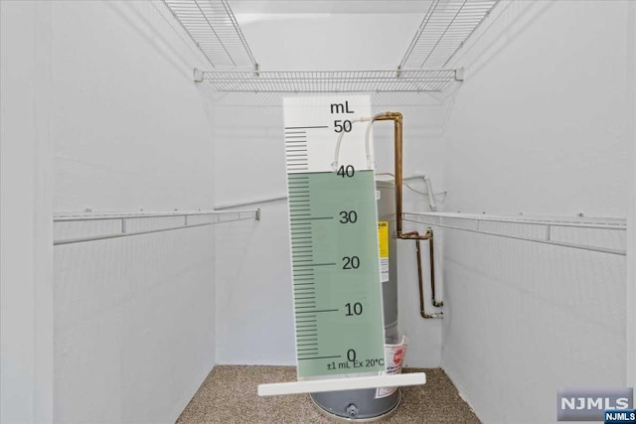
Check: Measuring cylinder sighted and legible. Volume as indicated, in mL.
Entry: 40 mL
